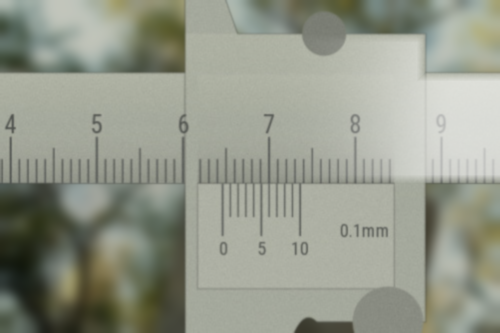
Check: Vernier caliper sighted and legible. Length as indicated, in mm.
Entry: 64.6 mm
